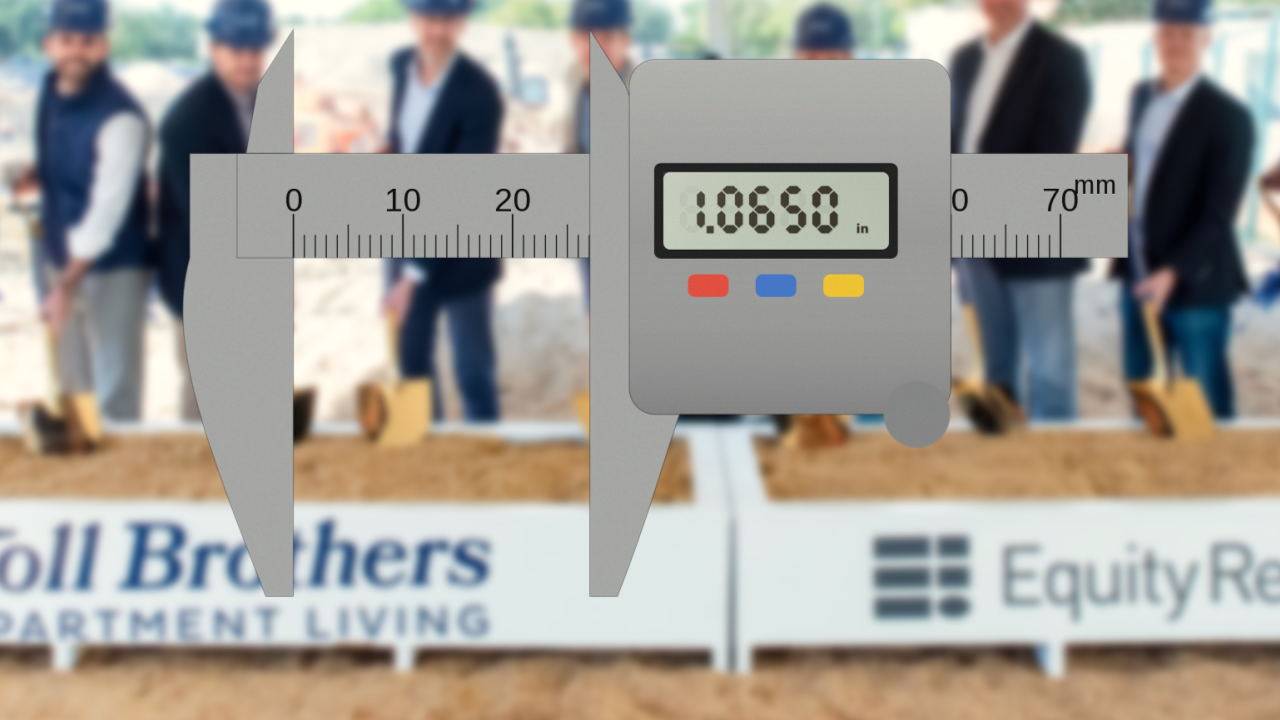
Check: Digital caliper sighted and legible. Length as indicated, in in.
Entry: 1.0650 in
